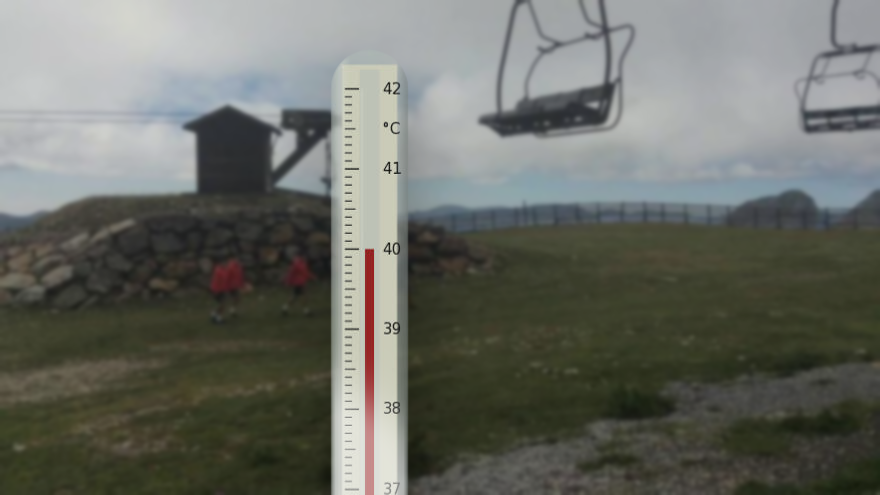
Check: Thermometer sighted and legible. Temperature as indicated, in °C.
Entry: 40 °C
